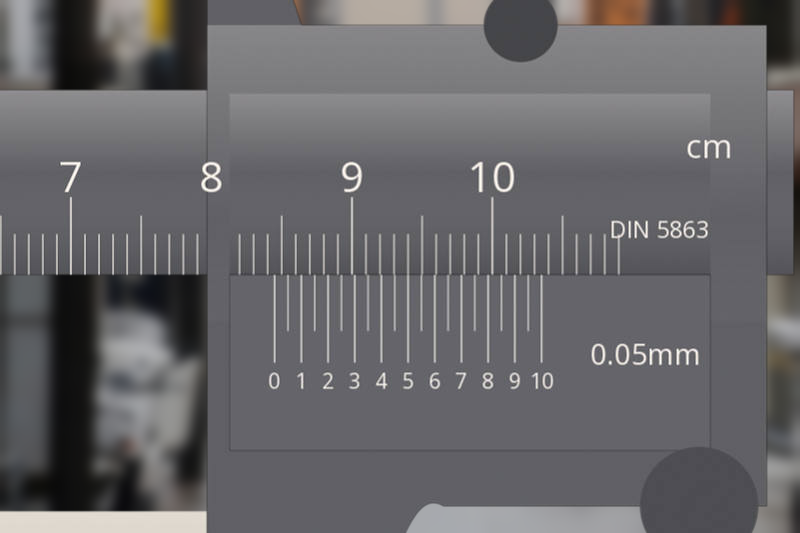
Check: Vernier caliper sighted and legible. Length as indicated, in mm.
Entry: 84.5 mm
